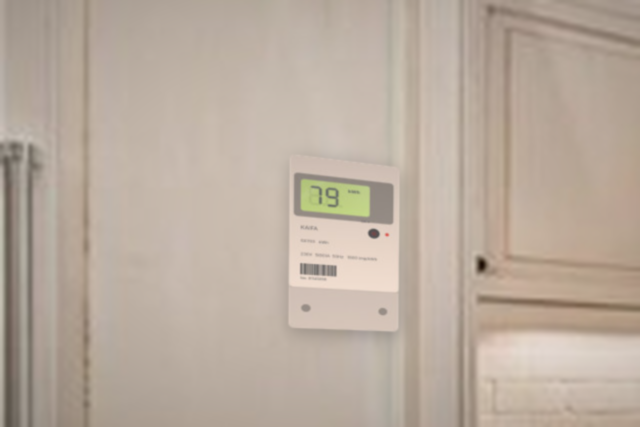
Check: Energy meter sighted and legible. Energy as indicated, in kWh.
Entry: 79 kWh
